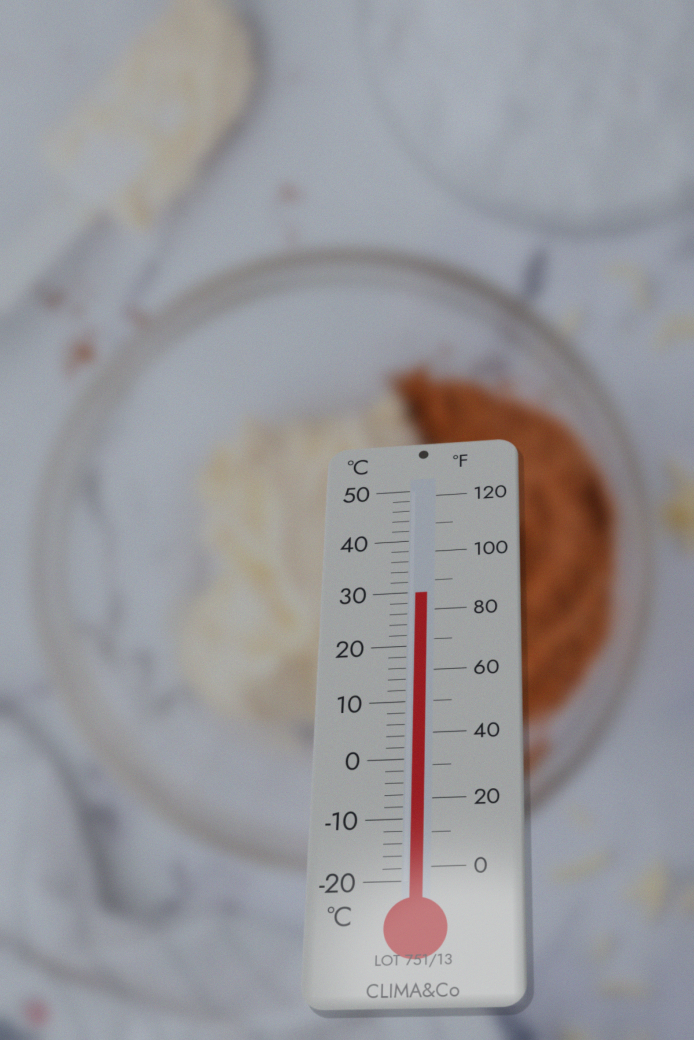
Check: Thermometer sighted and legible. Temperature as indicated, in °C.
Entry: 30 °C
